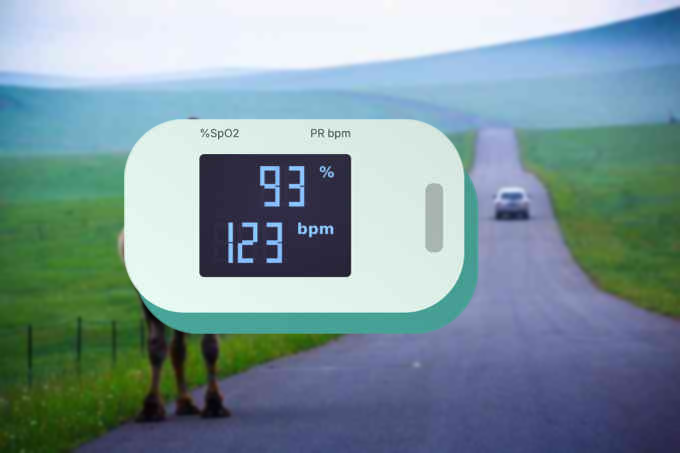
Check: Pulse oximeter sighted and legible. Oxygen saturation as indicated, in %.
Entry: 93 %
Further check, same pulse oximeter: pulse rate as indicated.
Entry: 123 bpm
